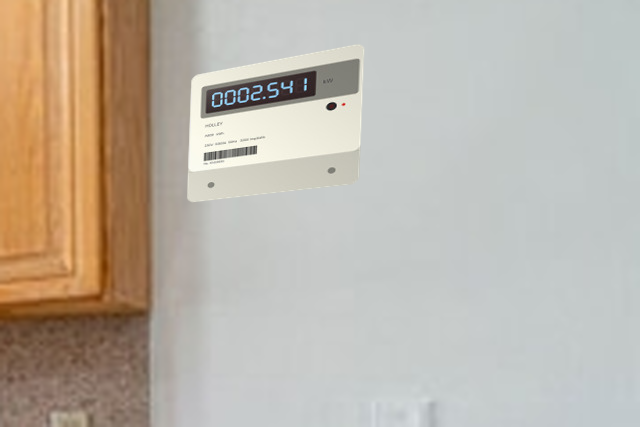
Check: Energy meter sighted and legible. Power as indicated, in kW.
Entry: 2.541 kW
